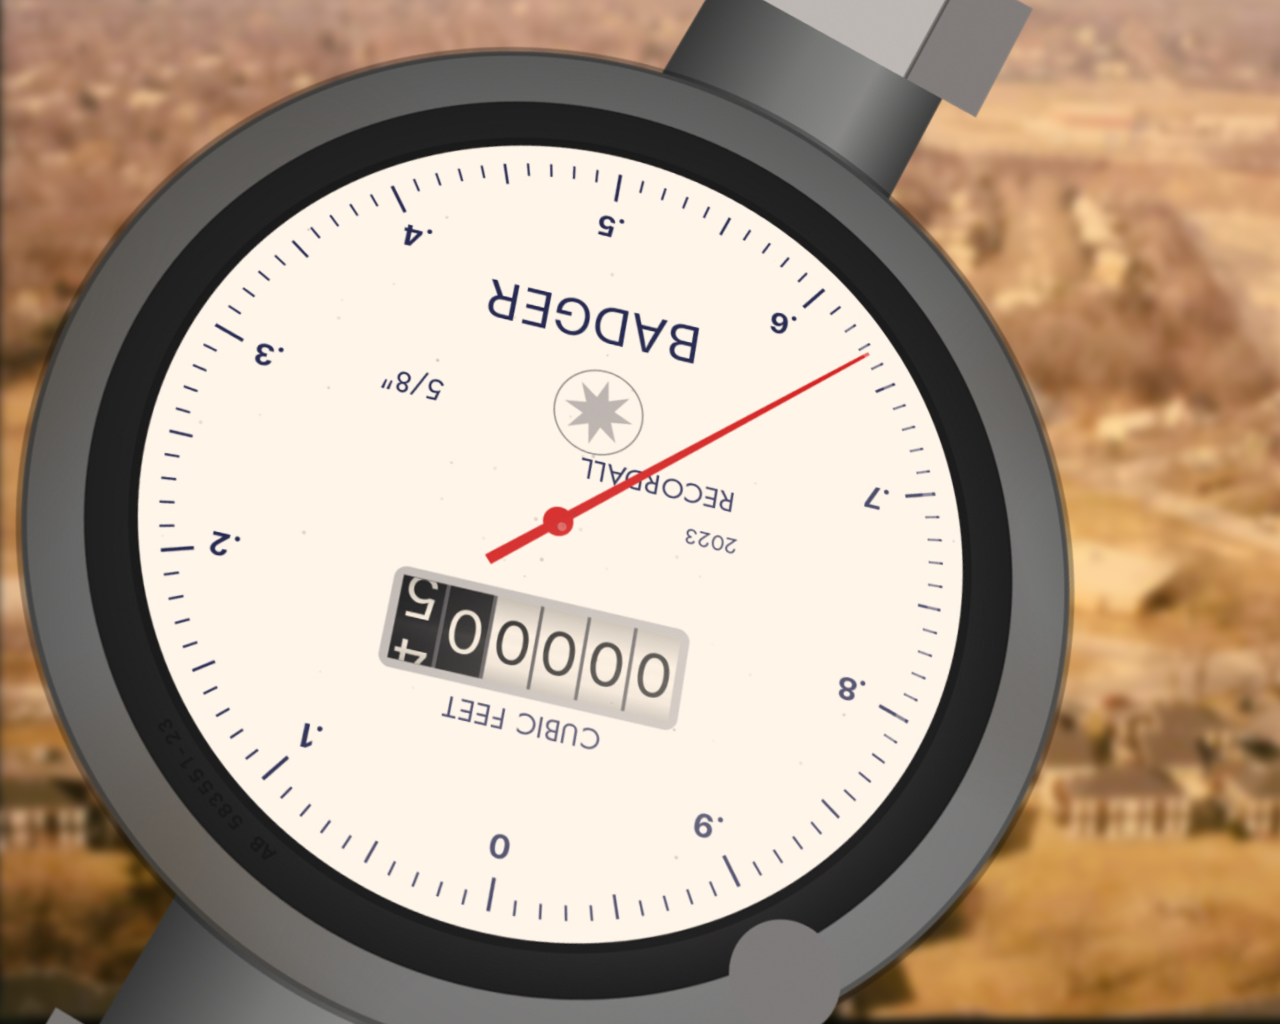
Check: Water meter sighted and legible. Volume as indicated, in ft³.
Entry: 4.63 ft³
